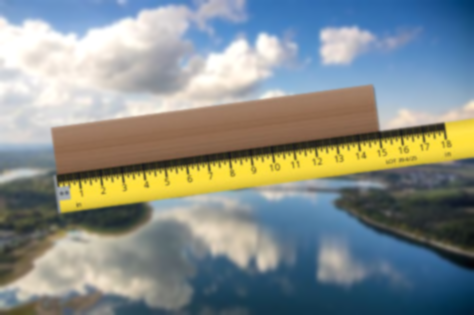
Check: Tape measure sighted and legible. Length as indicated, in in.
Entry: 15 in
